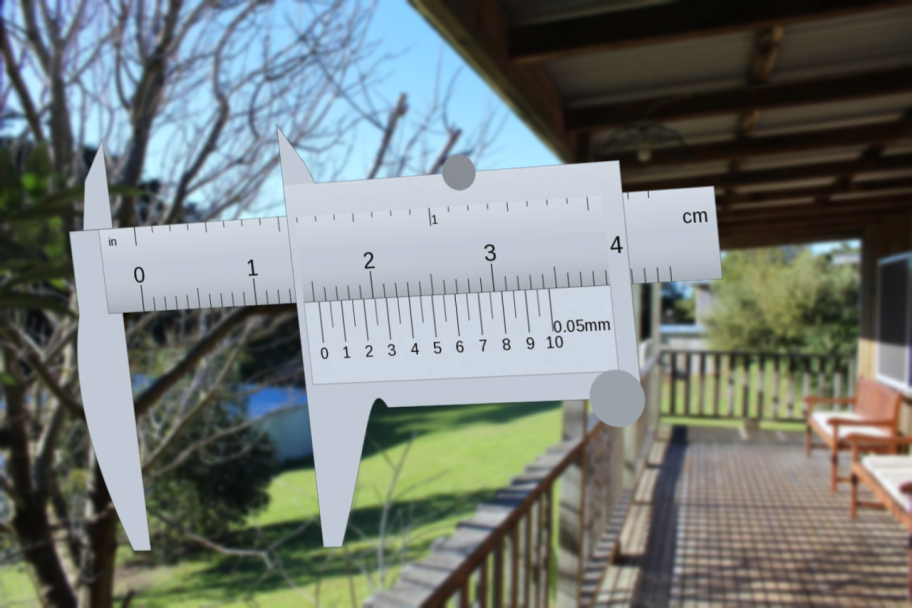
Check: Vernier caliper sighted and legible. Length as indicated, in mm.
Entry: 15.4 mm
